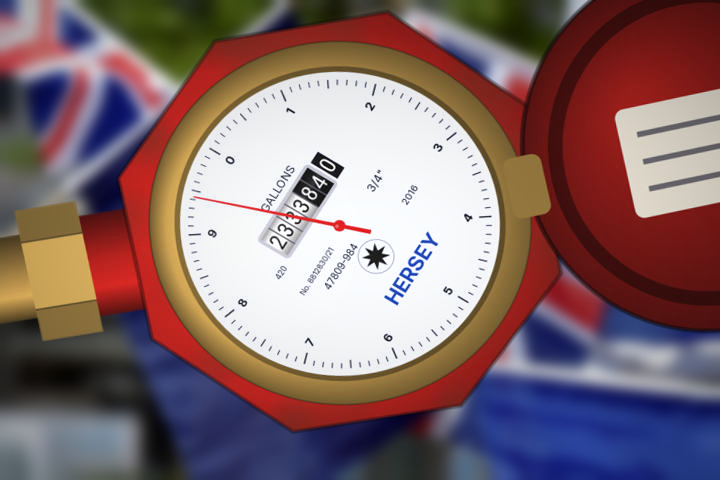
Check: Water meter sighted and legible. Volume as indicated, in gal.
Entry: 2333839.4 gal
